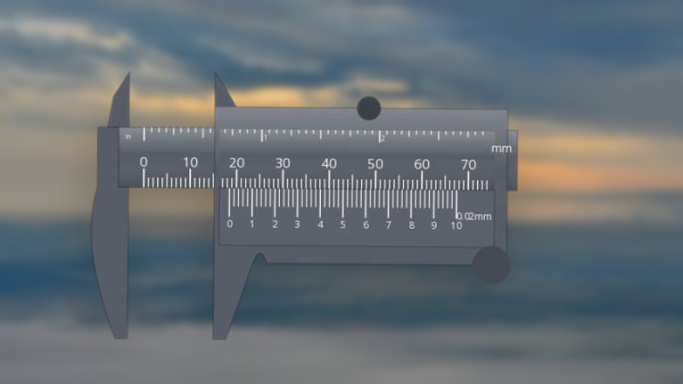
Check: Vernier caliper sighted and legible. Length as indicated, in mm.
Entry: 18.5 mm
